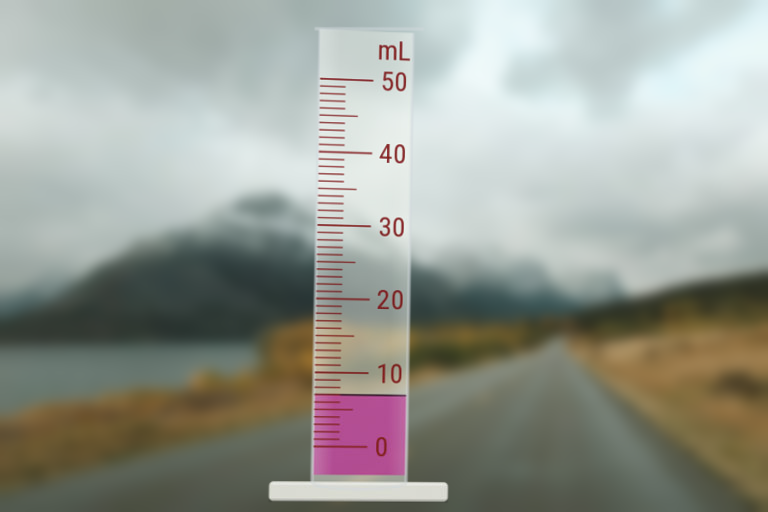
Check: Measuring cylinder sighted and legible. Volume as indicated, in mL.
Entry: 7 mL
